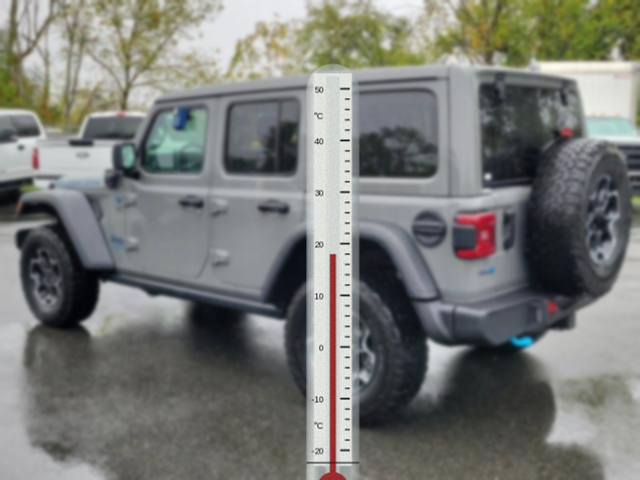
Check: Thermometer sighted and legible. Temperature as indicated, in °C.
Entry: 18 °C
